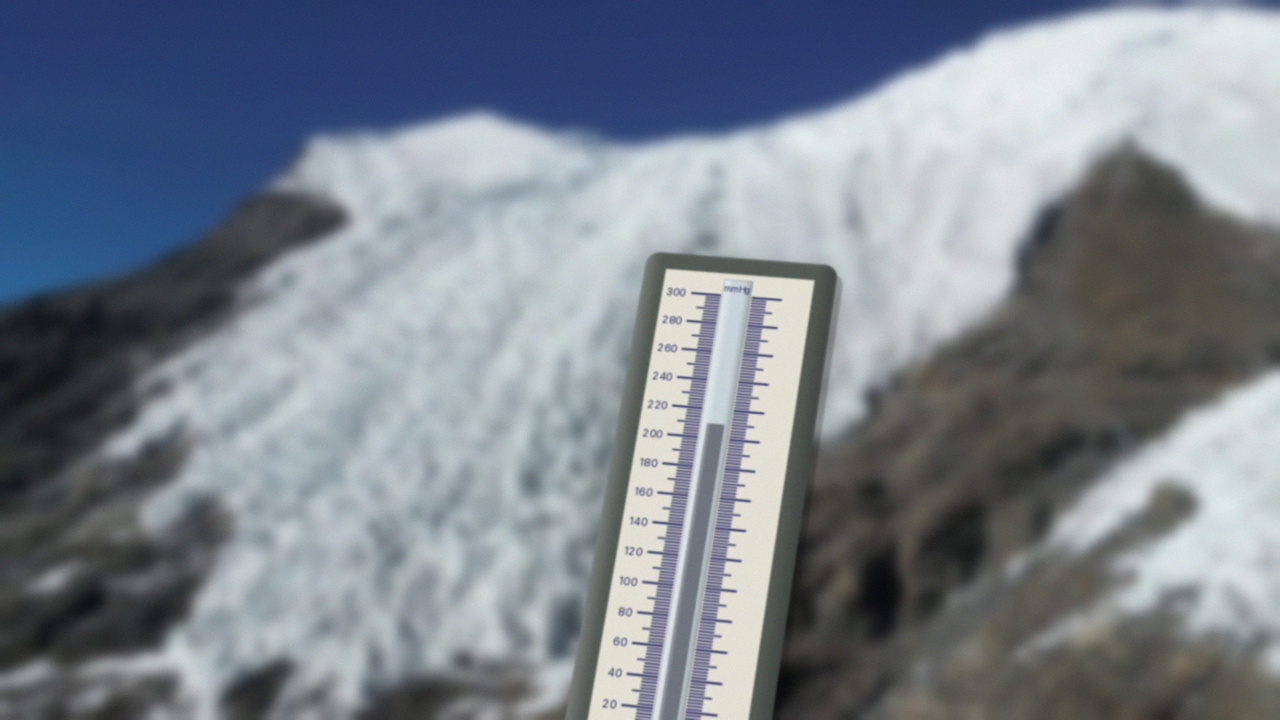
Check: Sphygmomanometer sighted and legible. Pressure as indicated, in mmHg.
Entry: 210 mmHg
